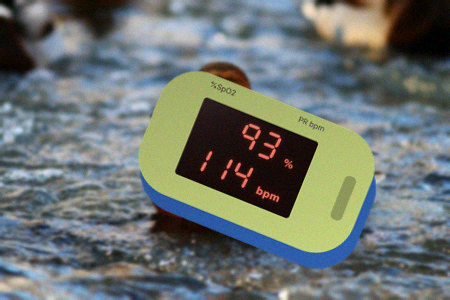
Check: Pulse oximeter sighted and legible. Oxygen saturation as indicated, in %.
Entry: 93 %
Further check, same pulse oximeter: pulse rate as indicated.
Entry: 114 bpm
